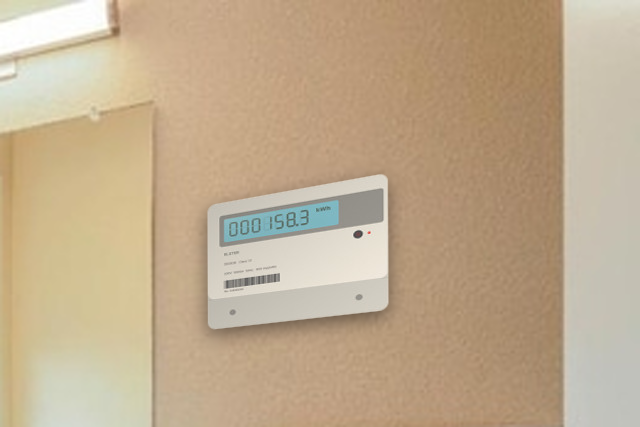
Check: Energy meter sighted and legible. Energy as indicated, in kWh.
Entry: 158.3 kWh
